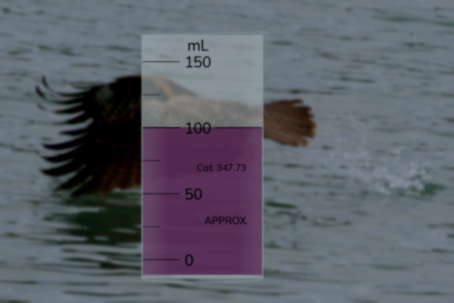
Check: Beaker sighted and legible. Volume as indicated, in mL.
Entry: 100 mL
